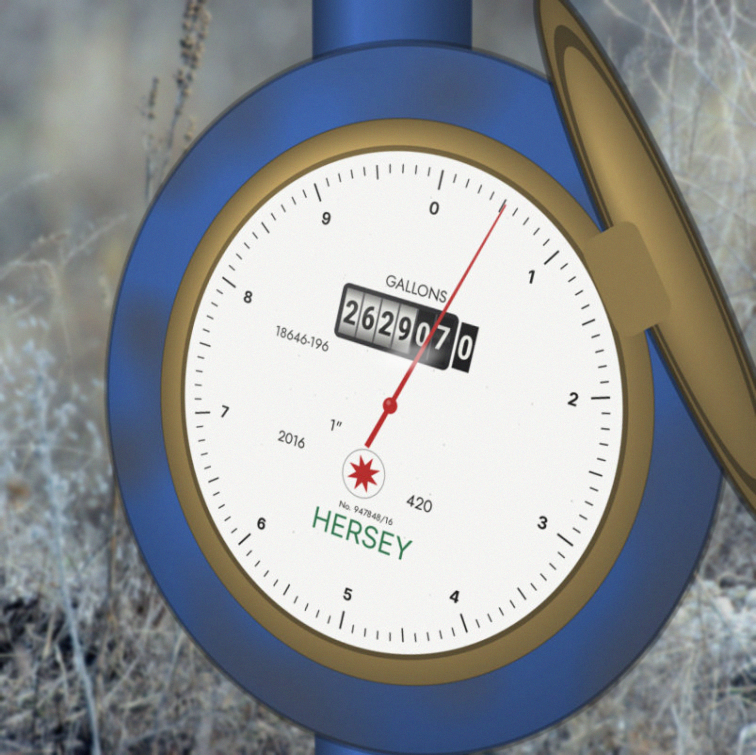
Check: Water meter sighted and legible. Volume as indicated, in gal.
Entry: 2629070.5 gal
